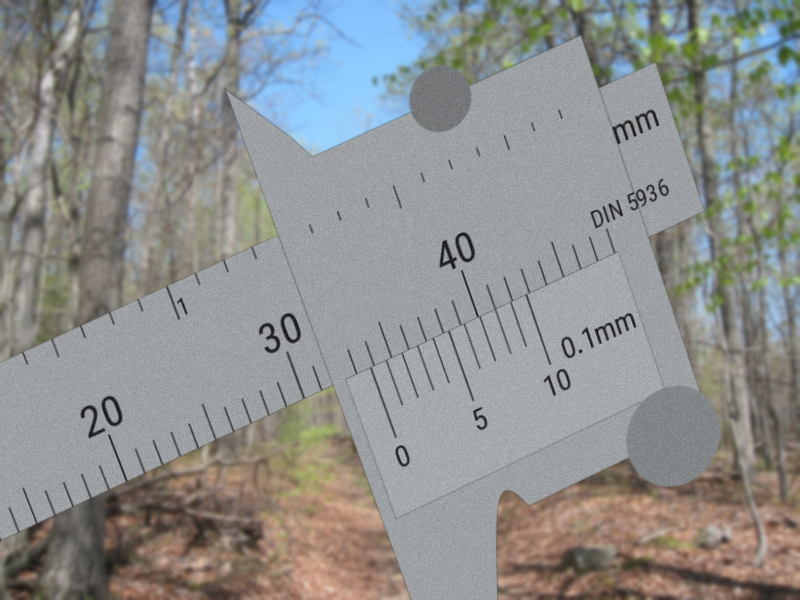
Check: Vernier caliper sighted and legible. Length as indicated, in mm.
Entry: 33.8 mm
